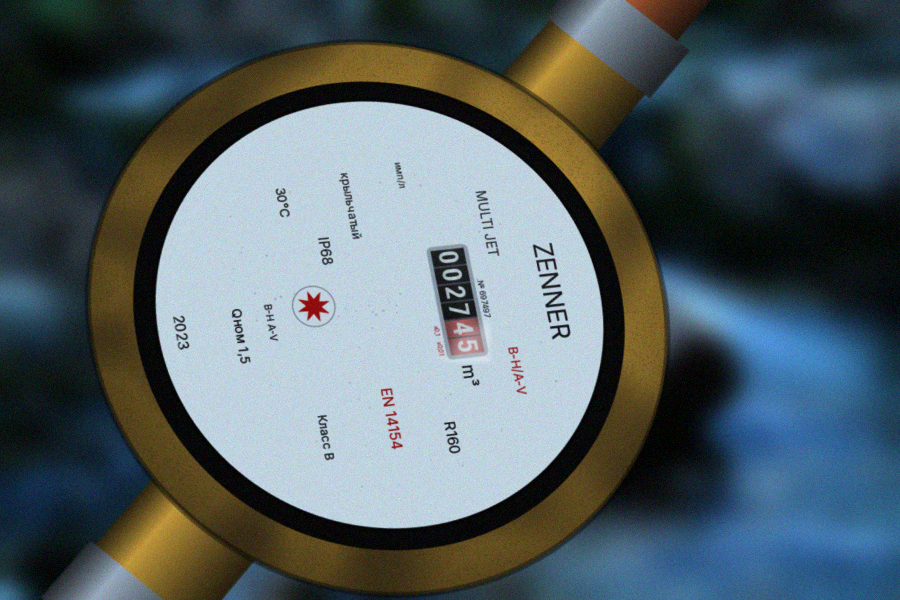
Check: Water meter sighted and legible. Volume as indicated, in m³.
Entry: 27.45 m³
